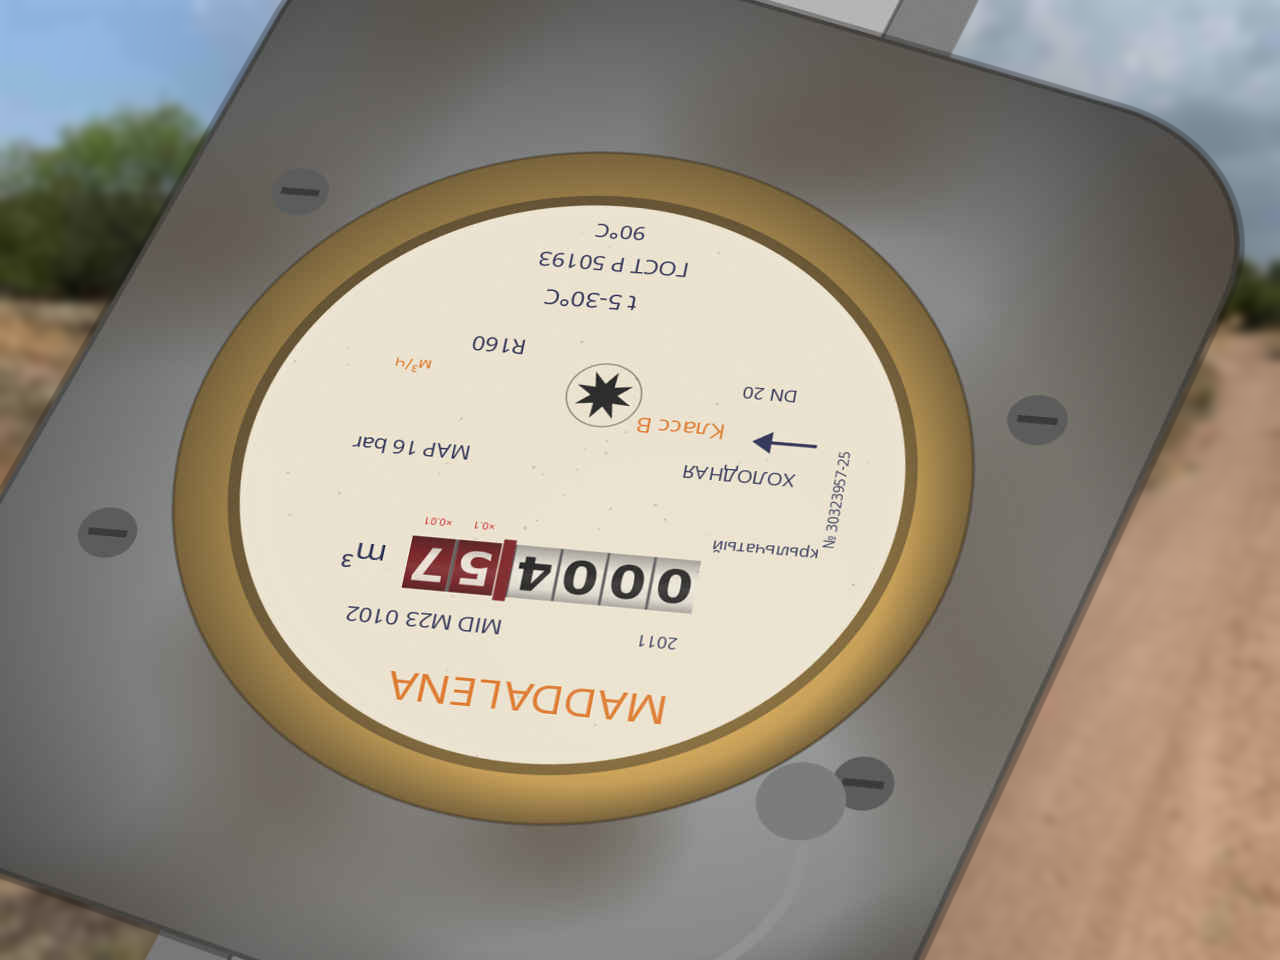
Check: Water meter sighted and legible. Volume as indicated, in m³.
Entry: 4.57 m³
